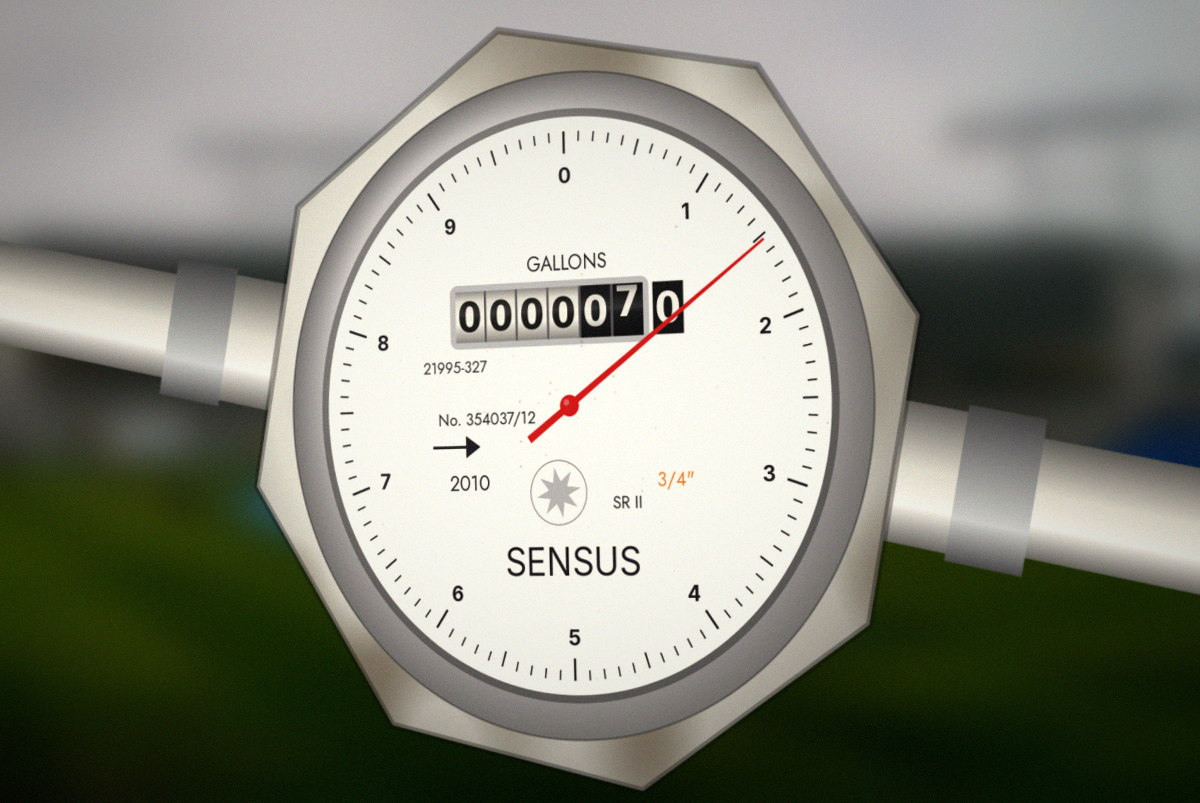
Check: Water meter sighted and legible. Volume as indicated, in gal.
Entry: 71.5 gal
